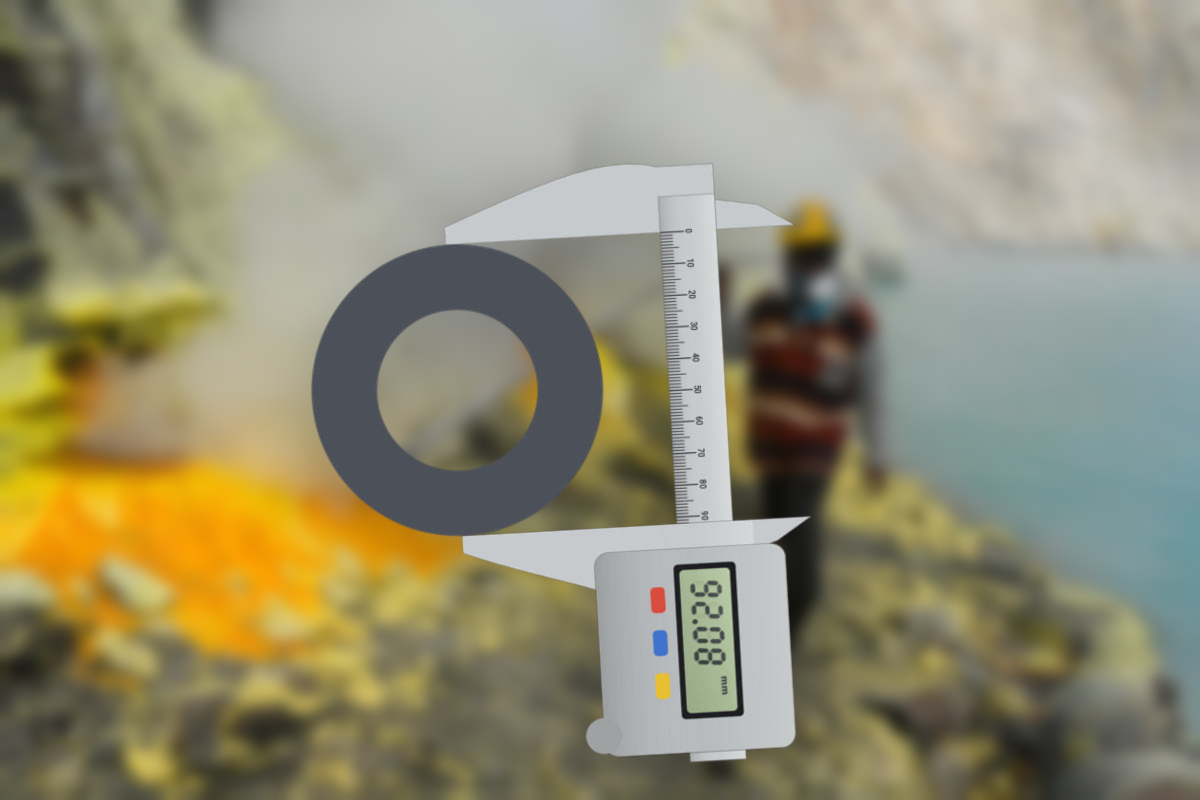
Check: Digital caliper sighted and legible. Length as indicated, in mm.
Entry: 92.08 mm
